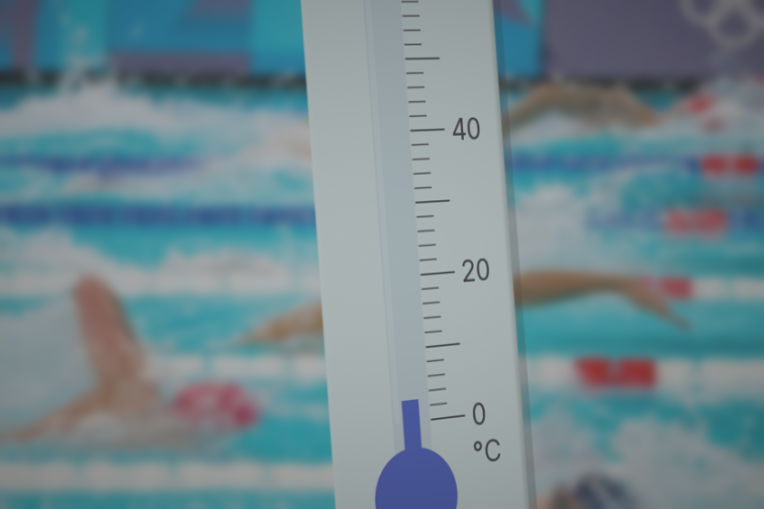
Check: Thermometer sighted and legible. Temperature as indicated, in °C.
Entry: 3 °C
